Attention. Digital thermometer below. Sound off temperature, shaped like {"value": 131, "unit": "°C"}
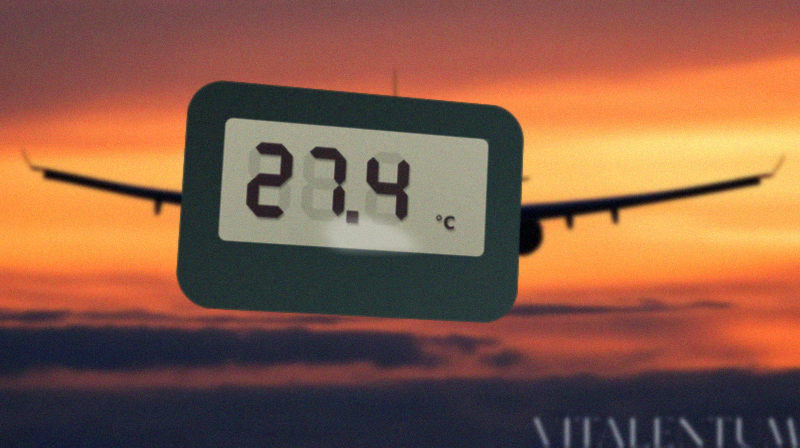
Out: {"value": 27.4, "unit": "°C"}
